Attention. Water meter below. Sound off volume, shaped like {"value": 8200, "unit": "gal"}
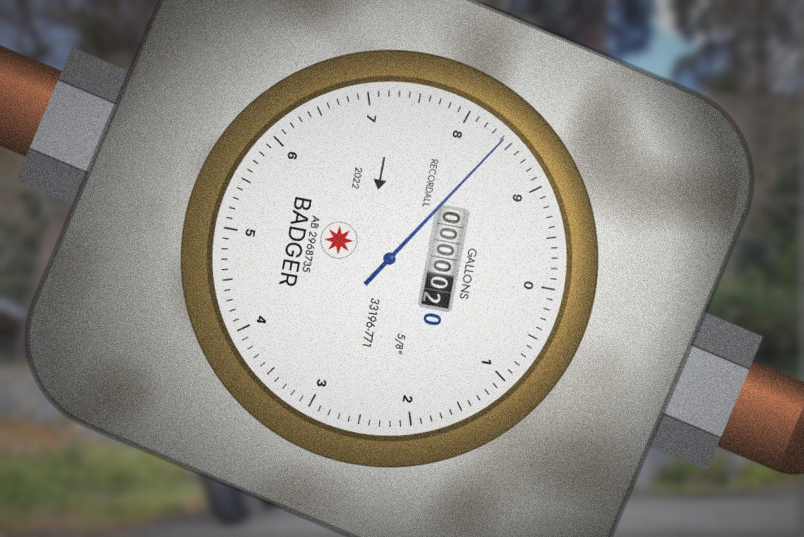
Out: {"value": 18.4, "unit": "gal"}
